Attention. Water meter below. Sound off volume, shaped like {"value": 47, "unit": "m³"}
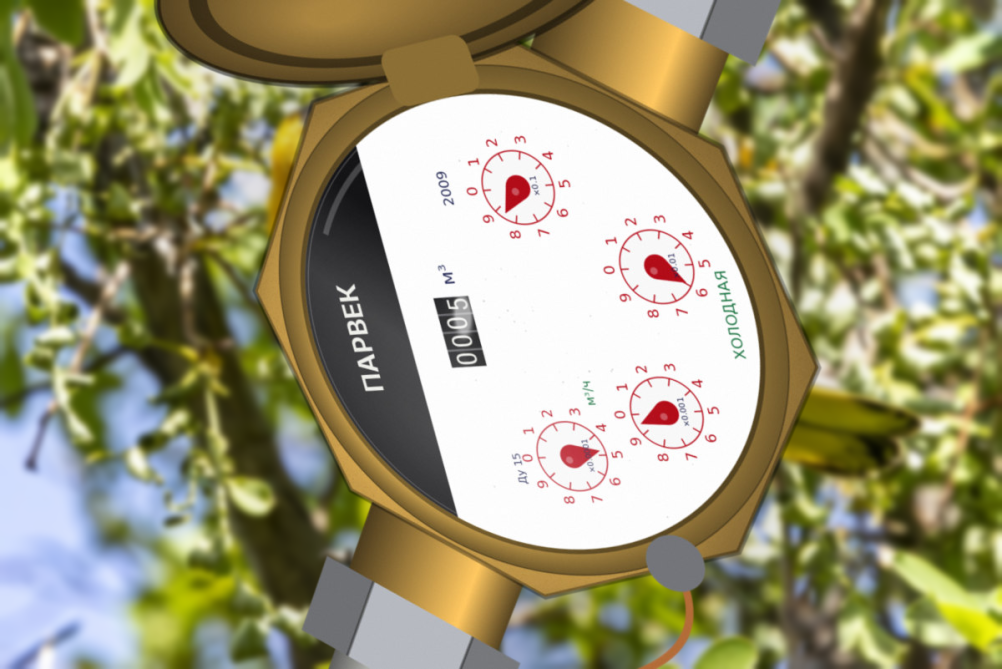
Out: {"value": 4.8594, "unit": "m³"}
